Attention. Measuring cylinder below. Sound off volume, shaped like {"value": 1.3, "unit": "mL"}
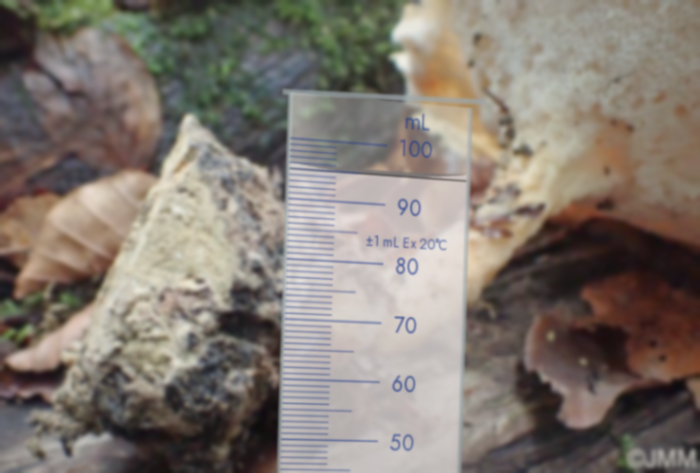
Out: {"value": 95, "unit": "mL"}
